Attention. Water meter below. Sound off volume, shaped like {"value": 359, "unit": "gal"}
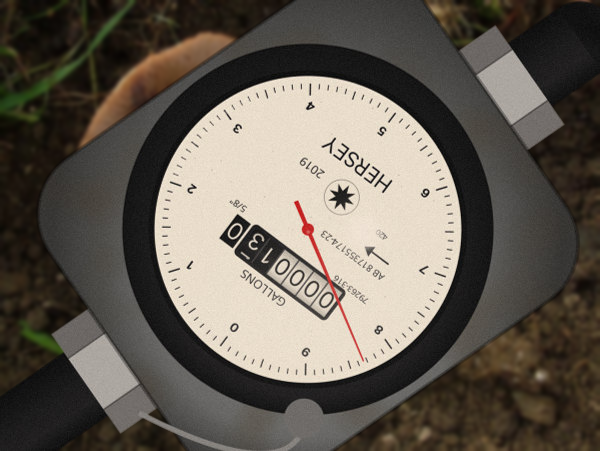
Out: {"value": 128.3, "unit": "gal"}
